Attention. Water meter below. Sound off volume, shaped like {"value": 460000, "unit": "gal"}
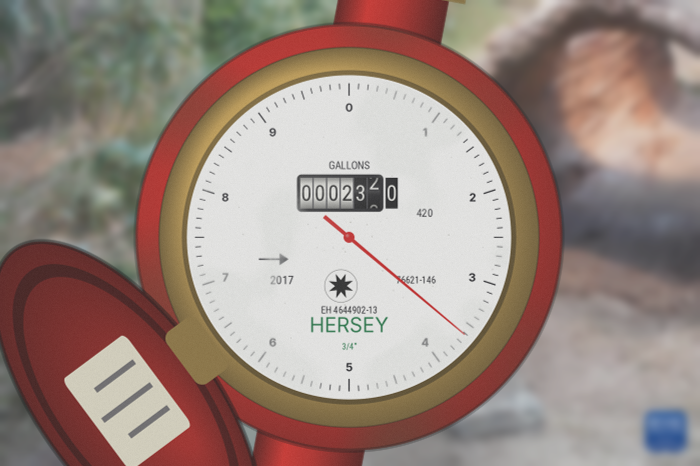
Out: {"value": 2323.6, "unit": "gal"}
